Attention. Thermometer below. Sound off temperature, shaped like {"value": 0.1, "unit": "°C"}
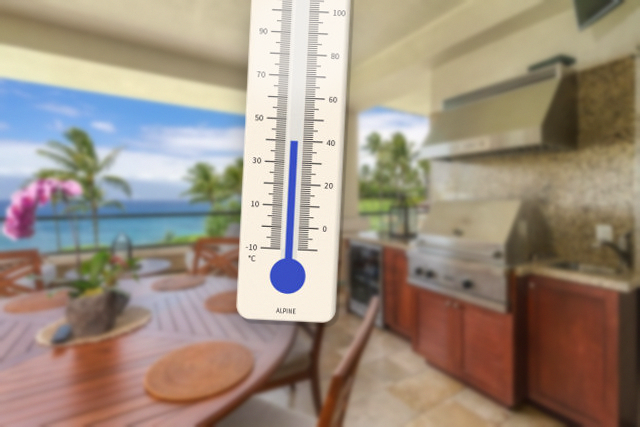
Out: {"value": 40, "unit": "°C"}
